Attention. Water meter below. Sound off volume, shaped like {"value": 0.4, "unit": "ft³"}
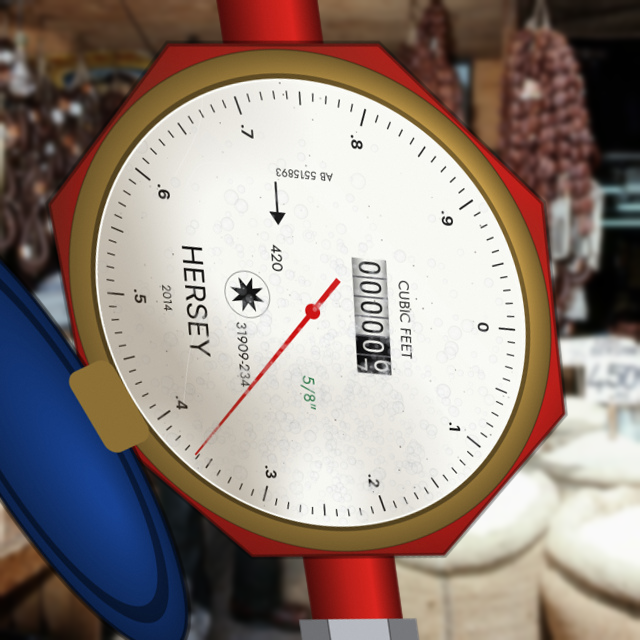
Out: {"value": 6.36, "unit": "ft³"}
